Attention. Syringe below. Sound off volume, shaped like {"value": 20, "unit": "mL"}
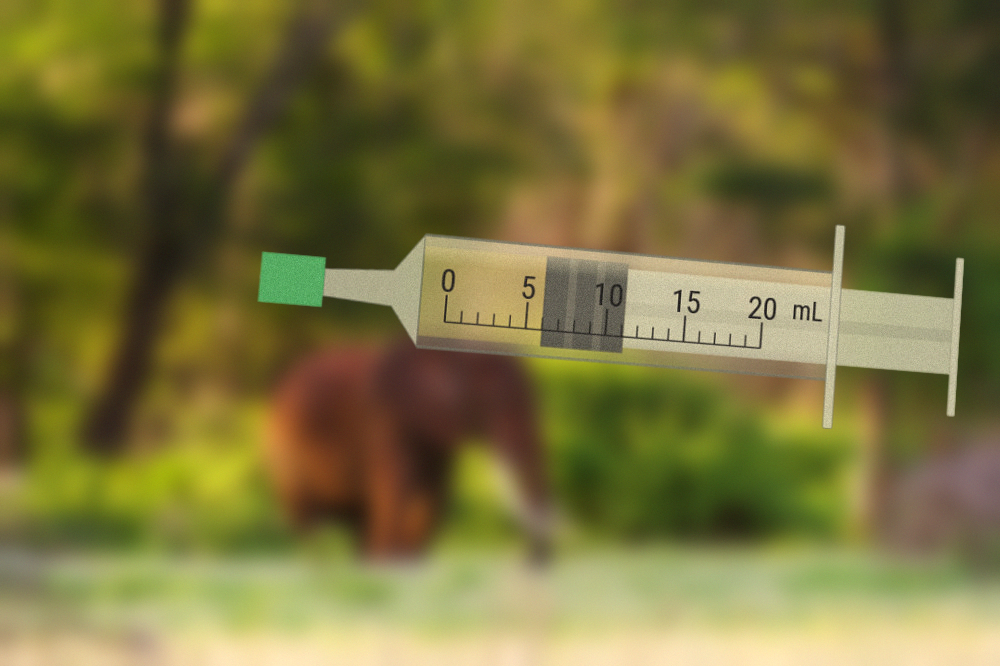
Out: {"value": 6, "unit": "mL"}
